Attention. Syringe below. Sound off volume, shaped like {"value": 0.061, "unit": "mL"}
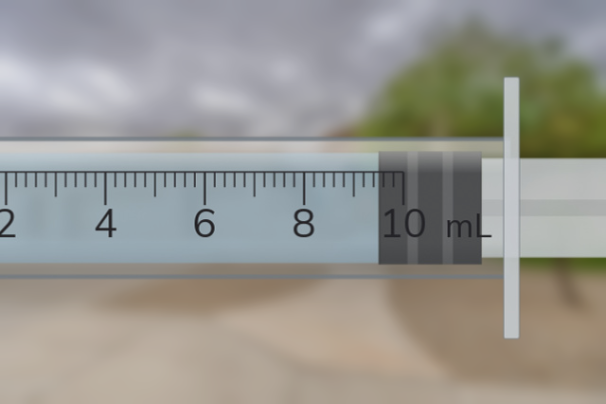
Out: {"value": 9.5, "unit": "mL"}
